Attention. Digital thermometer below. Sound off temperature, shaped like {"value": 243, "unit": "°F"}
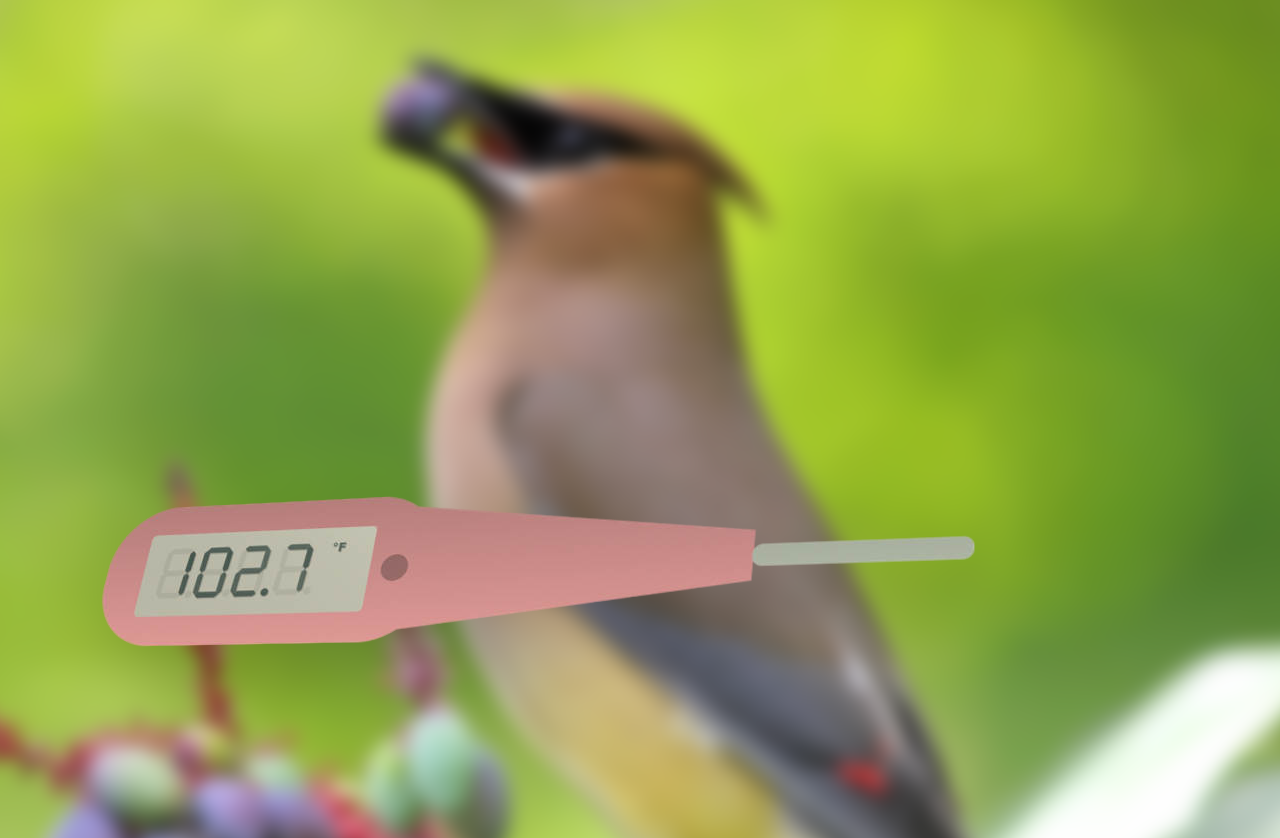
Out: {"value": 102.7, "unit": "°F"}
